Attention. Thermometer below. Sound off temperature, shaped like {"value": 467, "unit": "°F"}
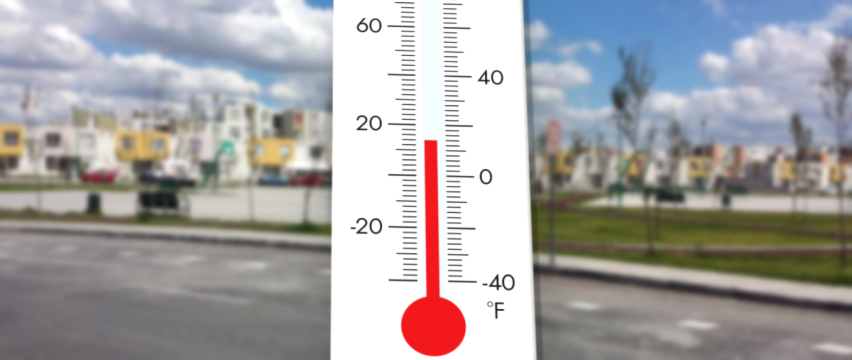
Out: {"value": 14, "unit": "°F"}
